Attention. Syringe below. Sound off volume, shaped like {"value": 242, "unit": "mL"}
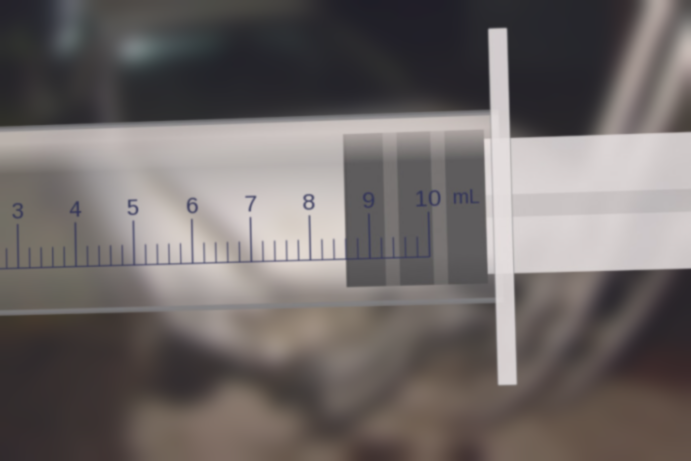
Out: {"value": 8.6, "unit": "mL"}
